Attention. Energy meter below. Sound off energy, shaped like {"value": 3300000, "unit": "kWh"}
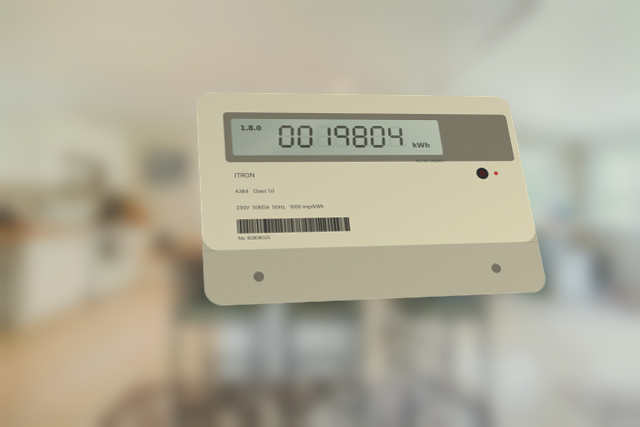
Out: {"value": 19804, "unit": "kWh"}
